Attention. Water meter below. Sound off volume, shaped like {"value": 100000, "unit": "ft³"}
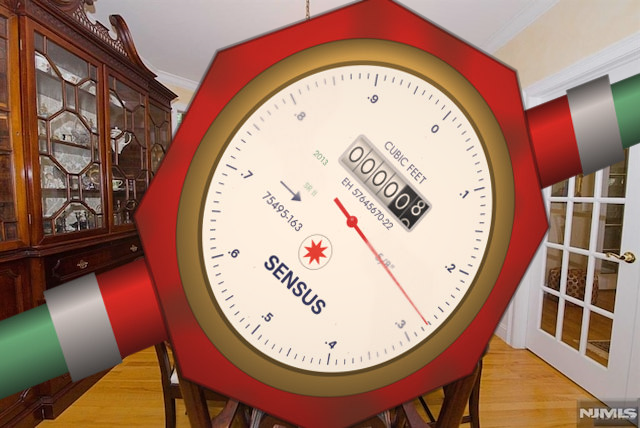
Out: {"value": 8.27, "unit": "ft³"}
